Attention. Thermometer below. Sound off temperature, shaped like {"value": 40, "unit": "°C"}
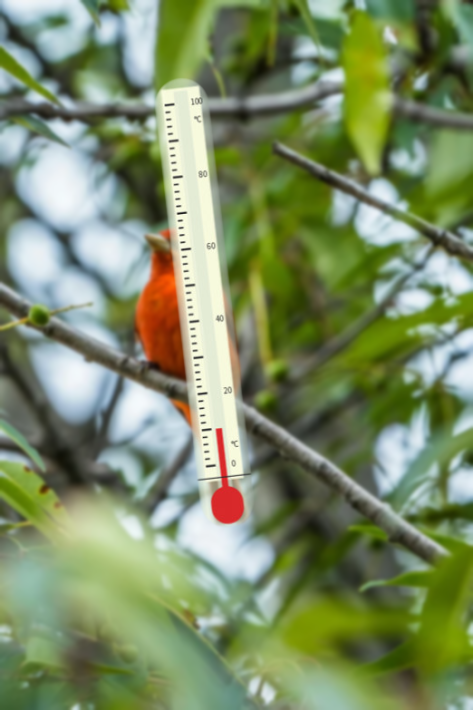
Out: {"value": 10, "unit": "°C"}
